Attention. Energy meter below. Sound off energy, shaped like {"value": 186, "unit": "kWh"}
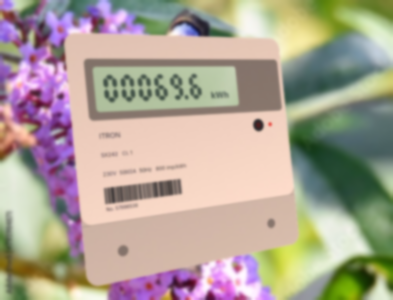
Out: {"value": 69.6, "unit": "kWh"}
